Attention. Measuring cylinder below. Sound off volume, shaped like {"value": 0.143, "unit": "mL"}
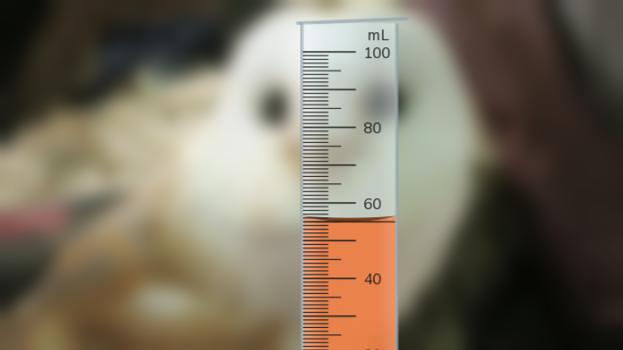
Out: {"value": 55, "unit": "mL"}
